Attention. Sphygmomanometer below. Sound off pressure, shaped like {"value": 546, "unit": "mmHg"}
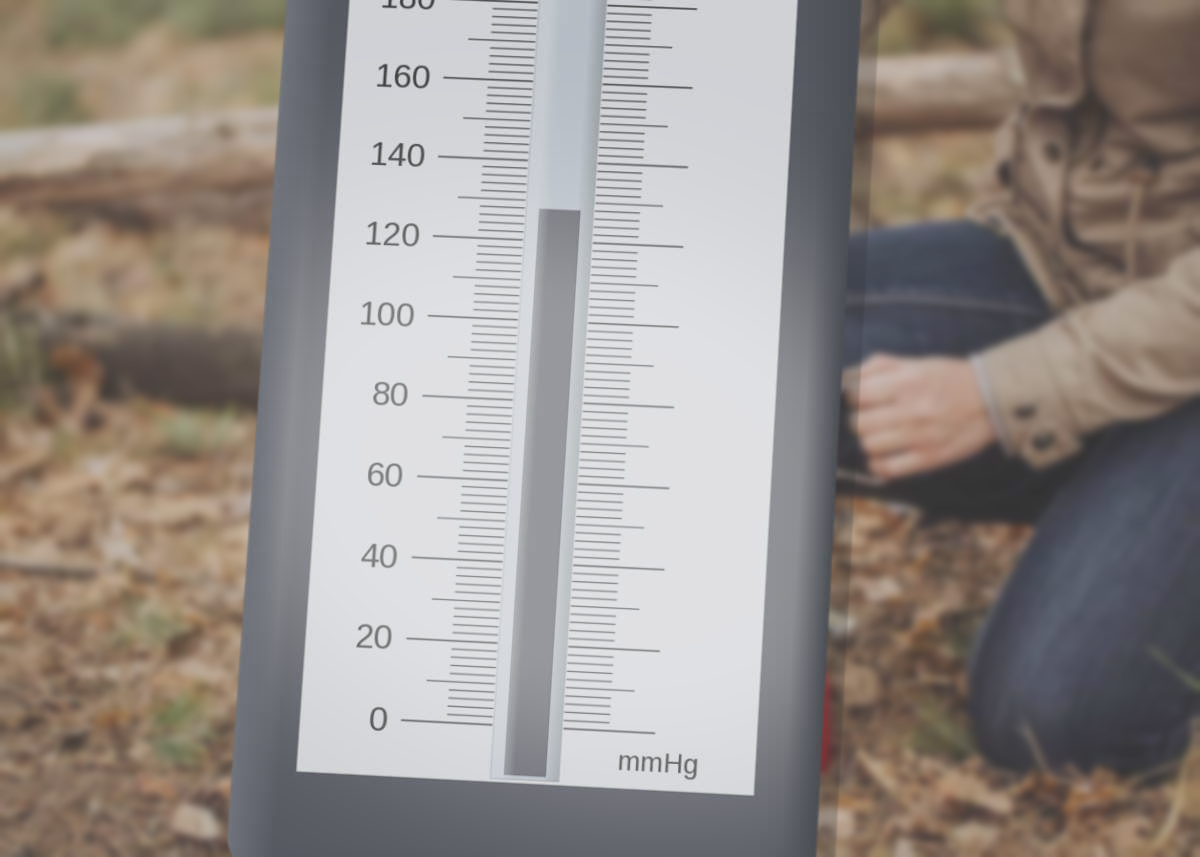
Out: {"value": 128, "unit": "mmHg"}
